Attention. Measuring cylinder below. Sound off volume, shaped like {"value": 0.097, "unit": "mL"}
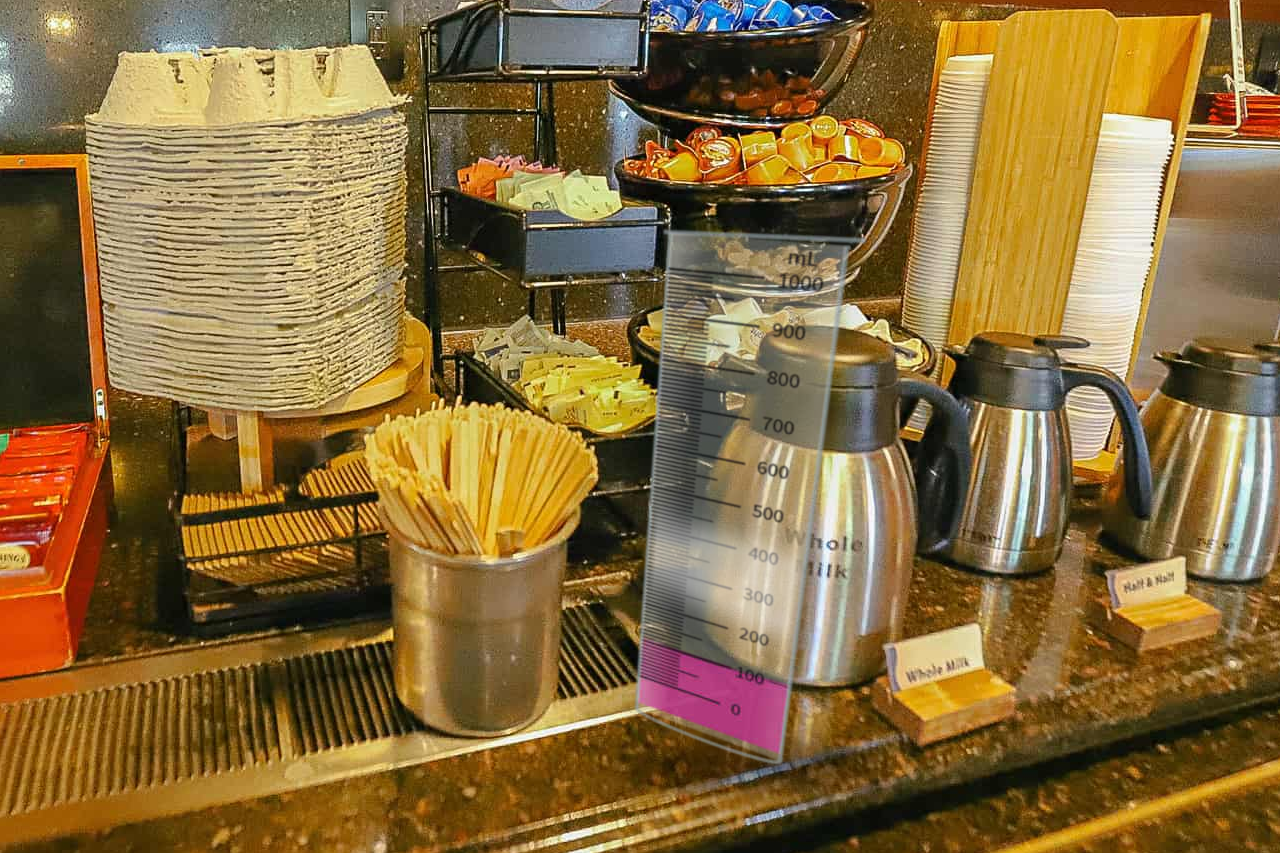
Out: {"value": 100, "unit": "mL"}
